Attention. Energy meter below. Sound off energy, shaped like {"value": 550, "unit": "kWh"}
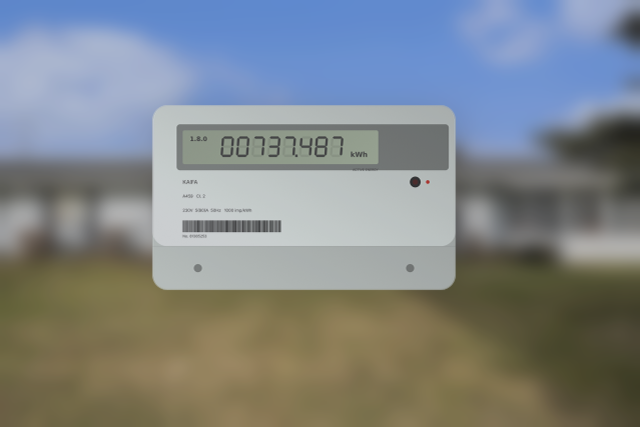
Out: {"value": 737.487, "unit": "kWh"}
